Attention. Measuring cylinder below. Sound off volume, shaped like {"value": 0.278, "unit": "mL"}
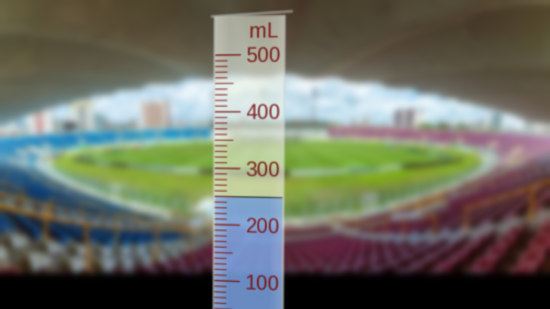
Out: {"value": 250, "unit": "mL"}
